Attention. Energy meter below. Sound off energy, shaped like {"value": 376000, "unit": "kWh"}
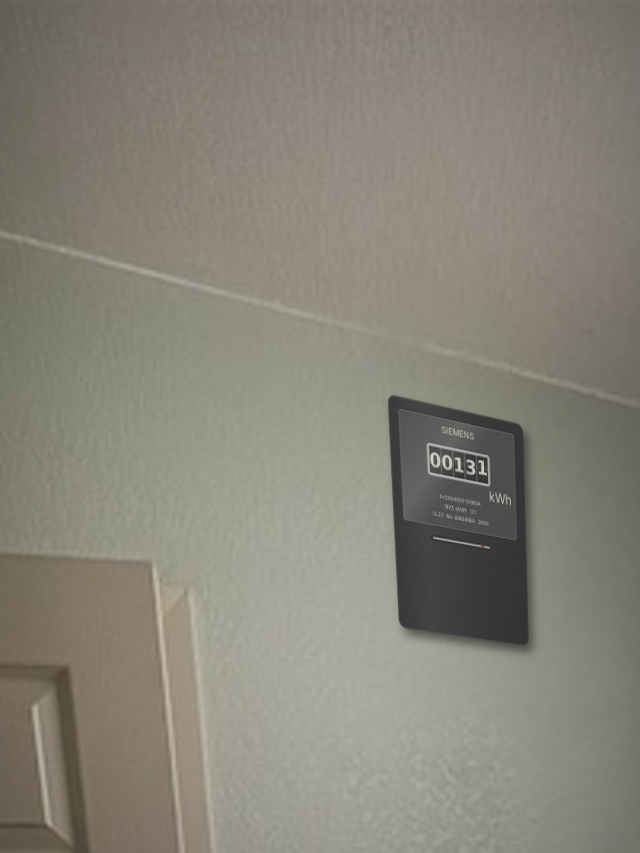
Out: {"value": 131, "unit": "kWh"}
